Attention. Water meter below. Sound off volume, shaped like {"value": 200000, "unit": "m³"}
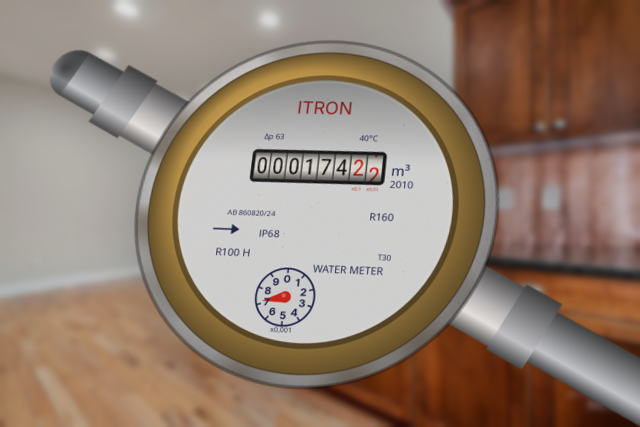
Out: {"value": 174.217, "unit": "m³"}
